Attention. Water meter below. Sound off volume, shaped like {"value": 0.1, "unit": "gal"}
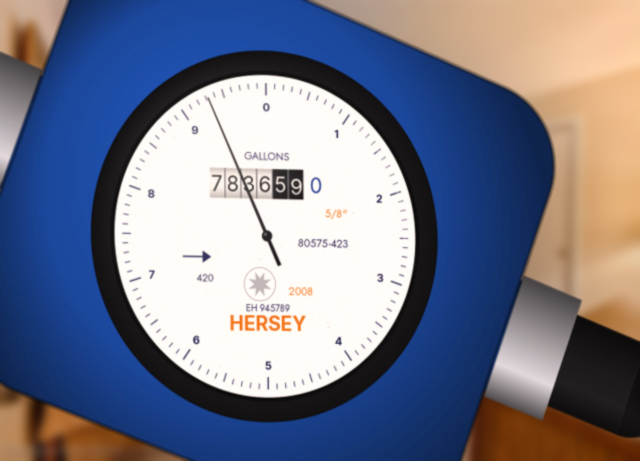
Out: {"value": 7836589.3, "unit": "gal"}
